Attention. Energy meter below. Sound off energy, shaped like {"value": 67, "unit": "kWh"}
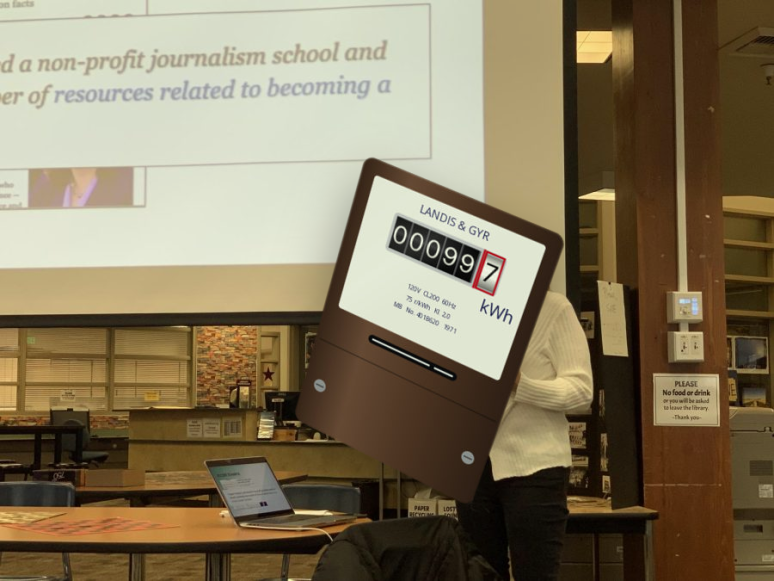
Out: {"value": 99.7, "unit": "kWh"}
